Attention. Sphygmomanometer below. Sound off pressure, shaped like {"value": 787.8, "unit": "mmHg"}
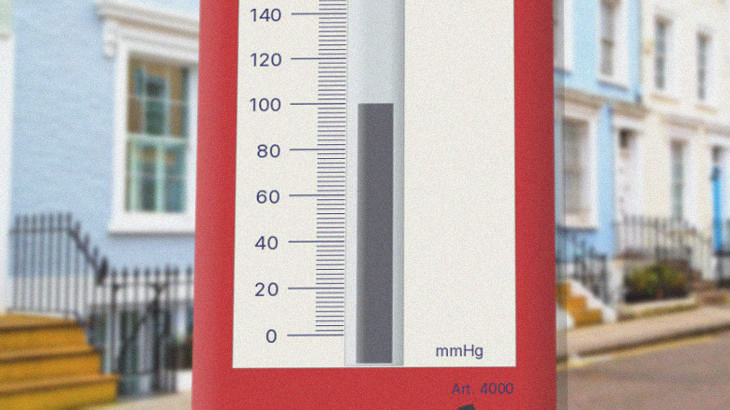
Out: {"value": 100, "unit": "mmHg"}
